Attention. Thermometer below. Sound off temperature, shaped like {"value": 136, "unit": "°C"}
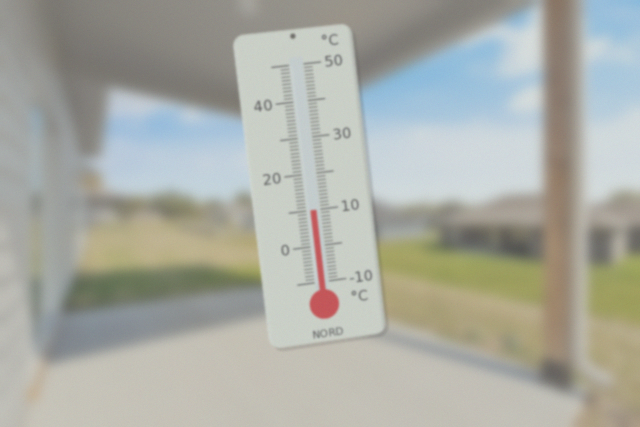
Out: {"value": 10, "unit": "°C"}
